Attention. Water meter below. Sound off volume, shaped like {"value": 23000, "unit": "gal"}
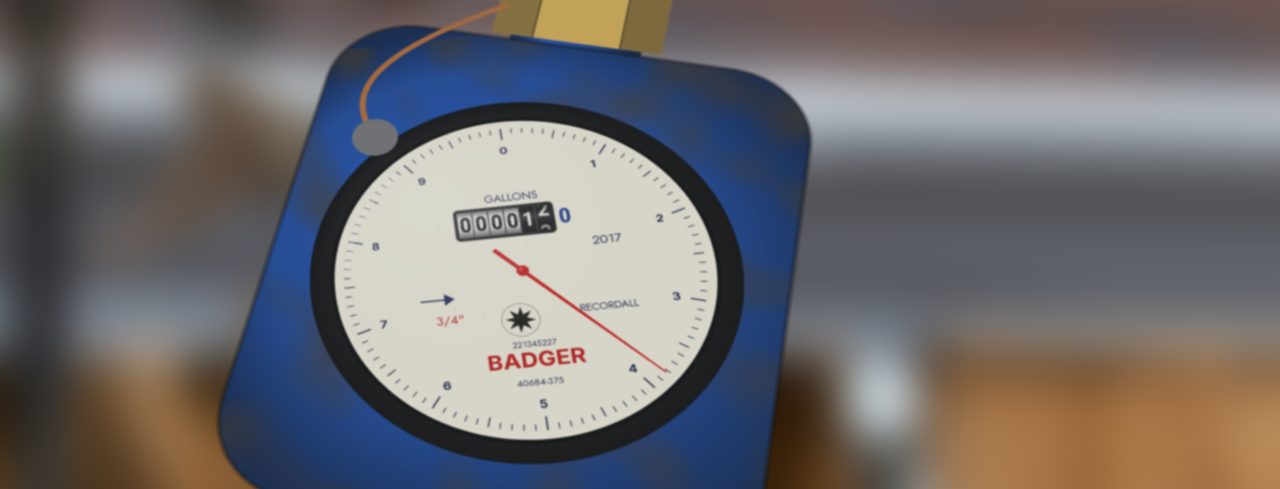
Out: {"value": 123.8, "unit": "gal"}
